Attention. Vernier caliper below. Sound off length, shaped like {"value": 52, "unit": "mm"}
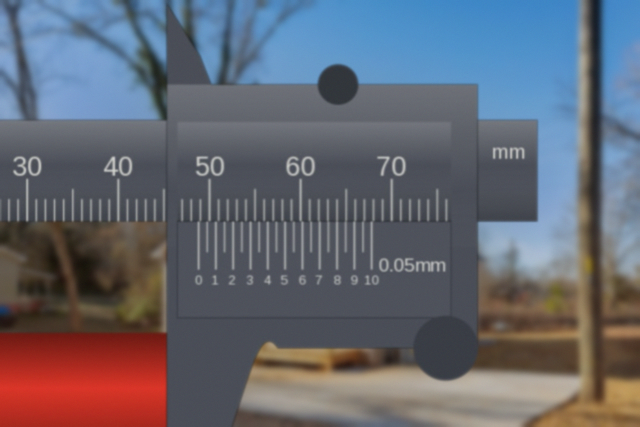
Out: {"value": 48.8, "unit": "mm"}
